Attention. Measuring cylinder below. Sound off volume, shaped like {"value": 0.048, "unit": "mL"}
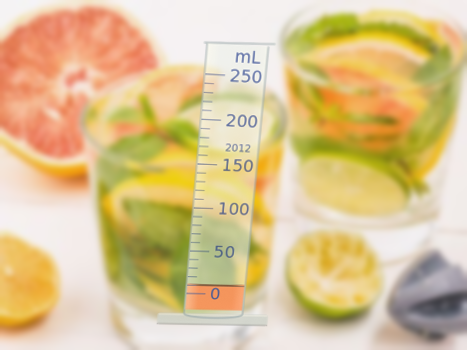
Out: {"value": 10, "unit": "mL"}
